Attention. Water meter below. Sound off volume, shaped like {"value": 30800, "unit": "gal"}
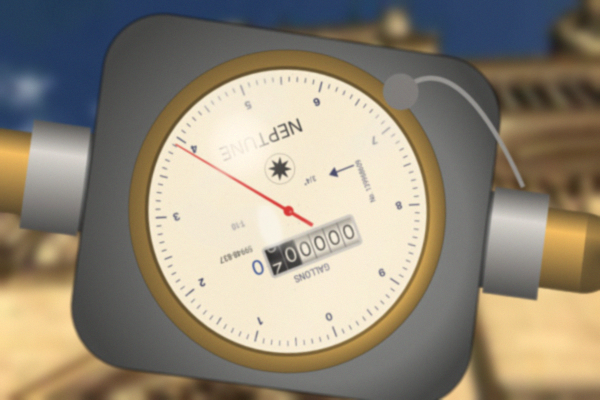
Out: {"value": 23.9, "unit": "gal"}
